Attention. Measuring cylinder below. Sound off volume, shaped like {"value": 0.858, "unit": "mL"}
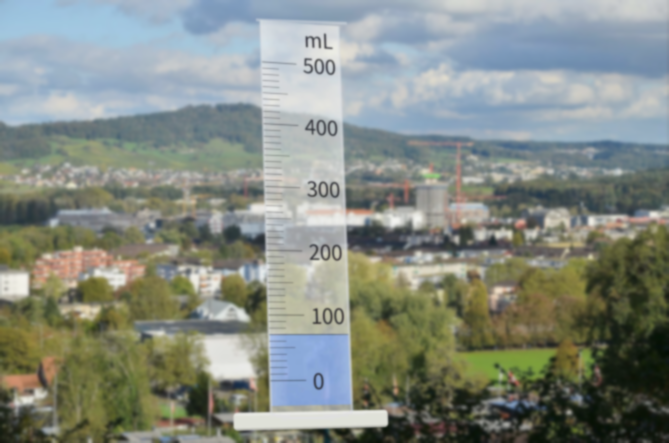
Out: {"value": 70, "unit": "mL"}
